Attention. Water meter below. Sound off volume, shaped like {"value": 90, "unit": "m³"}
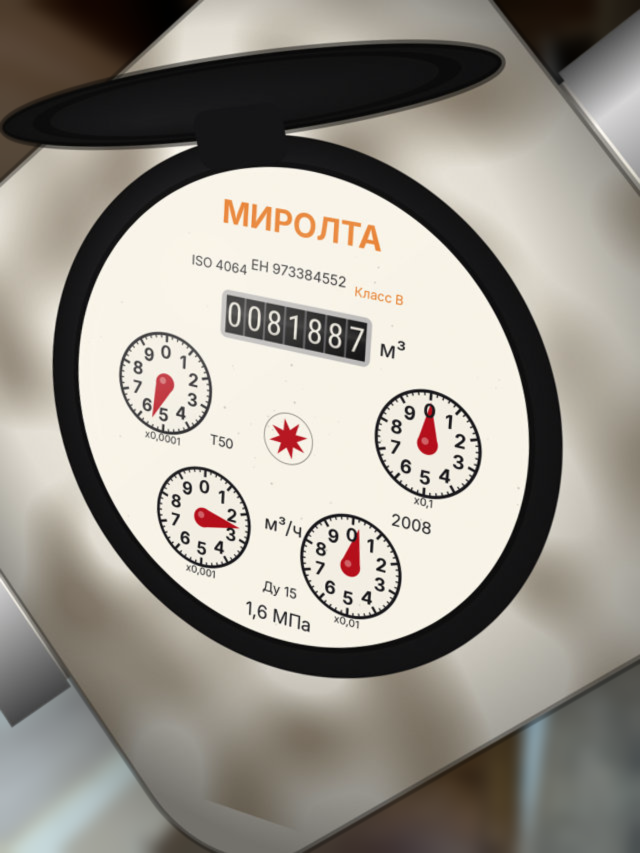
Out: {"value": 81887.0025, "unit": "m³"}
